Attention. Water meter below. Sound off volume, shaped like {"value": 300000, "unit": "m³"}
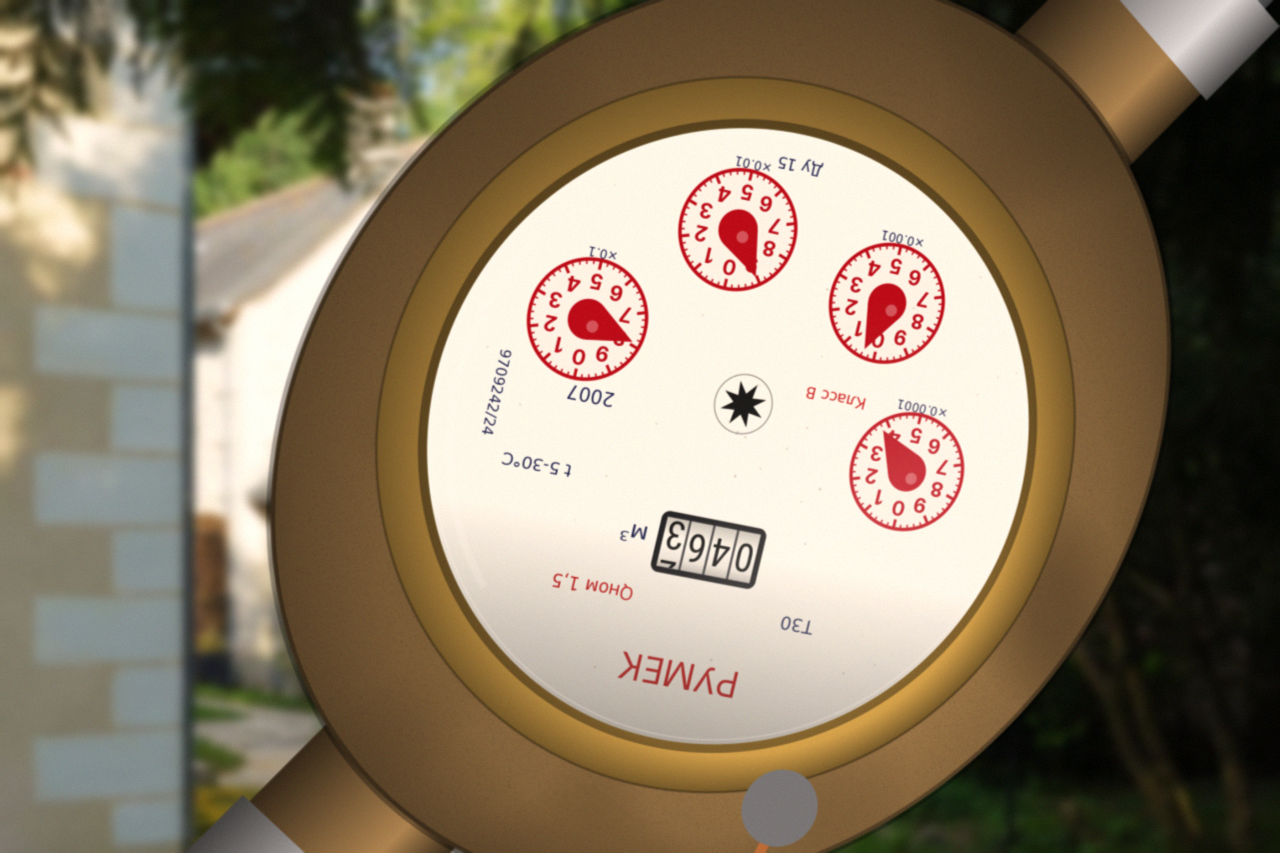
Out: {"value": 462.7903, "unit": "m³"}
